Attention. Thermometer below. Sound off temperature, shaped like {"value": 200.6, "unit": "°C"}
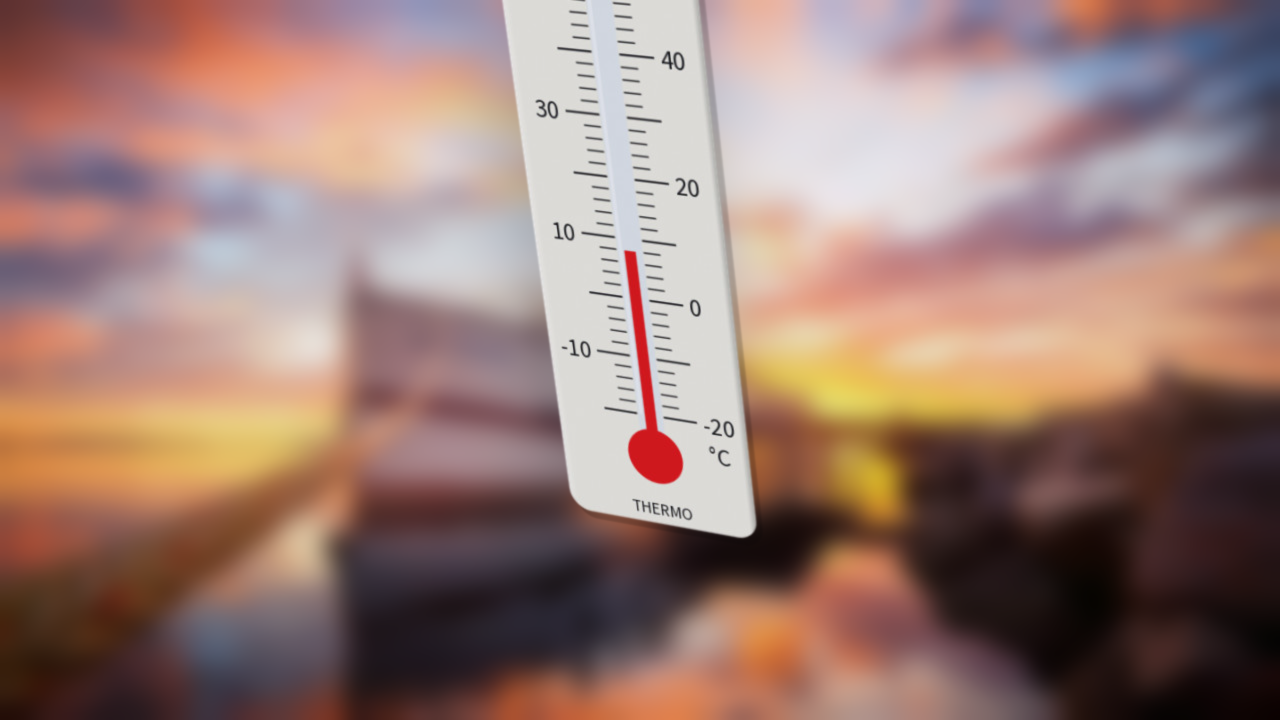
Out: {"value": 8, "unit": "°C"}
